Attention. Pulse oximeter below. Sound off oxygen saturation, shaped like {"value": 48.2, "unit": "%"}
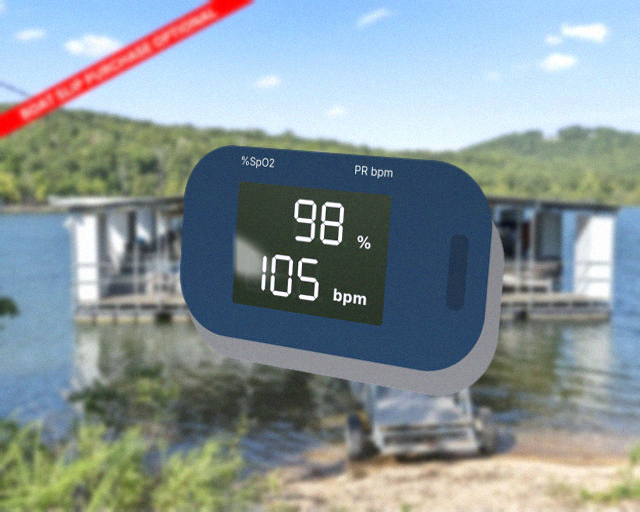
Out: {"value": 98, "unit": "%"}
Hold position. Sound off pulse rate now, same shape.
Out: {"value": 105, "unit": "bpm"}
